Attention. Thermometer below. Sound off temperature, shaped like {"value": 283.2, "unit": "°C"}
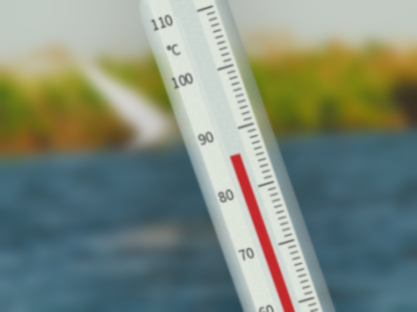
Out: {"value": 86, "unit": "°C"}
